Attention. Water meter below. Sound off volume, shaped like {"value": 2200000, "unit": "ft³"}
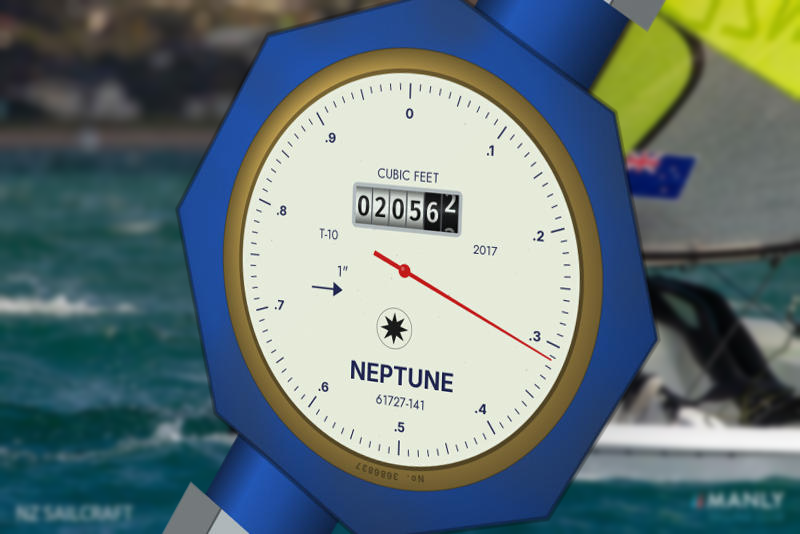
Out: {"value": 20562.31, "unit": "ft³"}
